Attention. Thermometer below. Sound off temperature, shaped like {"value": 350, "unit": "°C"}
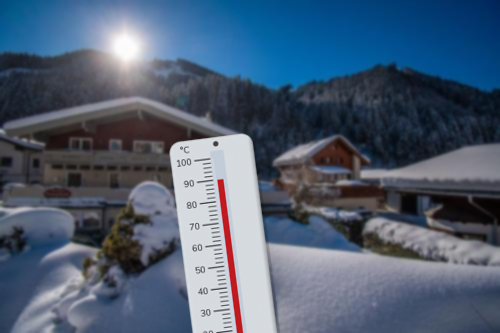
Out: {"value": 90, "unit": "°C"}
